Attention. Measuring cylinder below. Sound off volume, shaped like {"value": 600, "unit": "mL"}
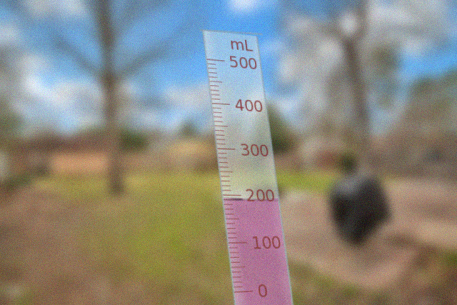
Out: {"value": 190, "unit": "mL"}
